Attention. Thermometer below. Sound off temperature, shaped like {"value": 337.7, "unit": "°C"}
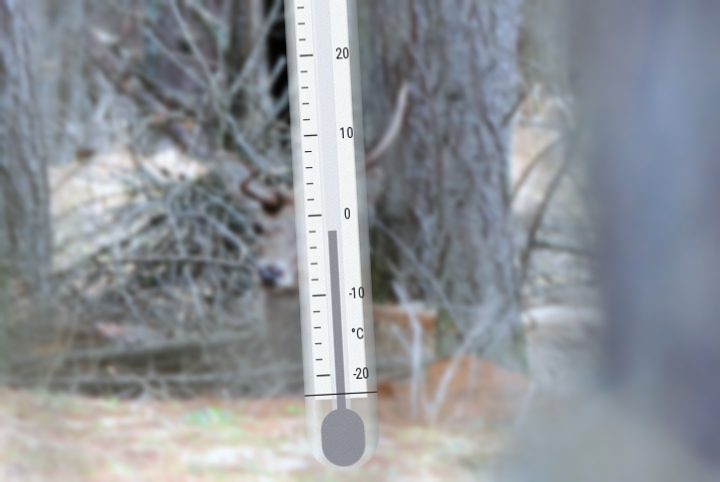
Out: {"value": -2, "unit": "°C"}
